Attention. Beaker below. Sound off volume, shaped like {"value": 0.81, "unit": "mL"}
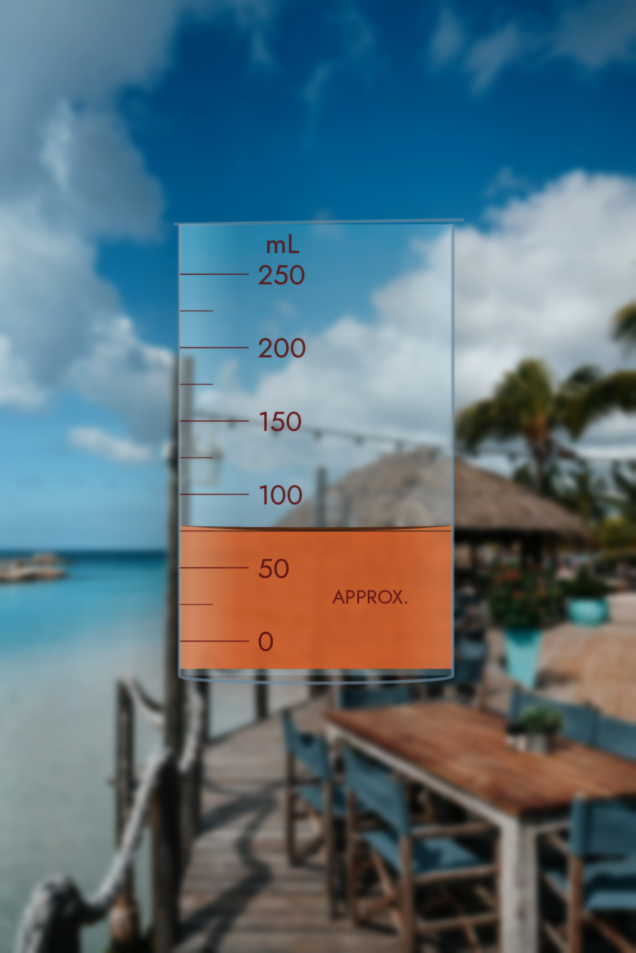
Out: {"value": 75, "unit": "mL"}
